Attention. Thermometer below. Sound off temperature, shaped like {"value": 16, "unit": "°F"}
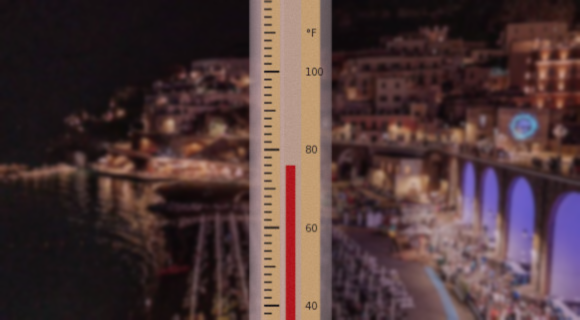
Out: {"value": 76, "unit": "°F"}
